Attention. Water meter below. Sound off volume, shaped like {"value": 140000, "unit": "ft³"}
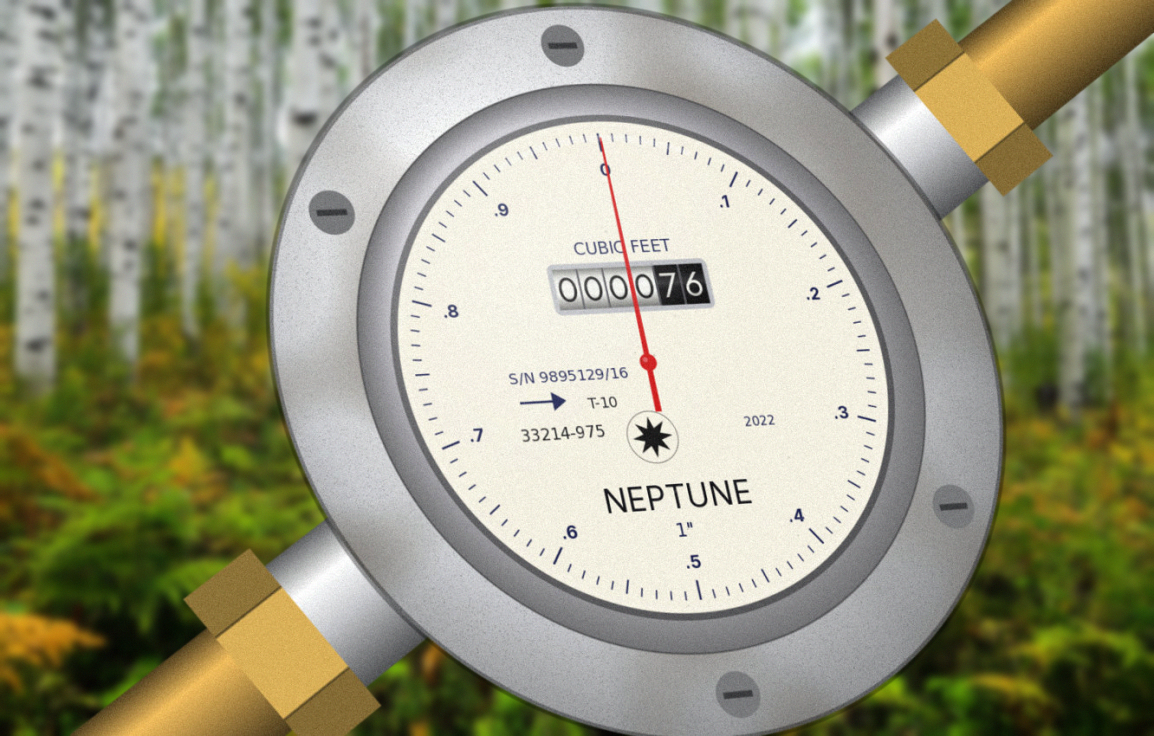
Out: {"value": 76.00, "unit": "ft³"}
